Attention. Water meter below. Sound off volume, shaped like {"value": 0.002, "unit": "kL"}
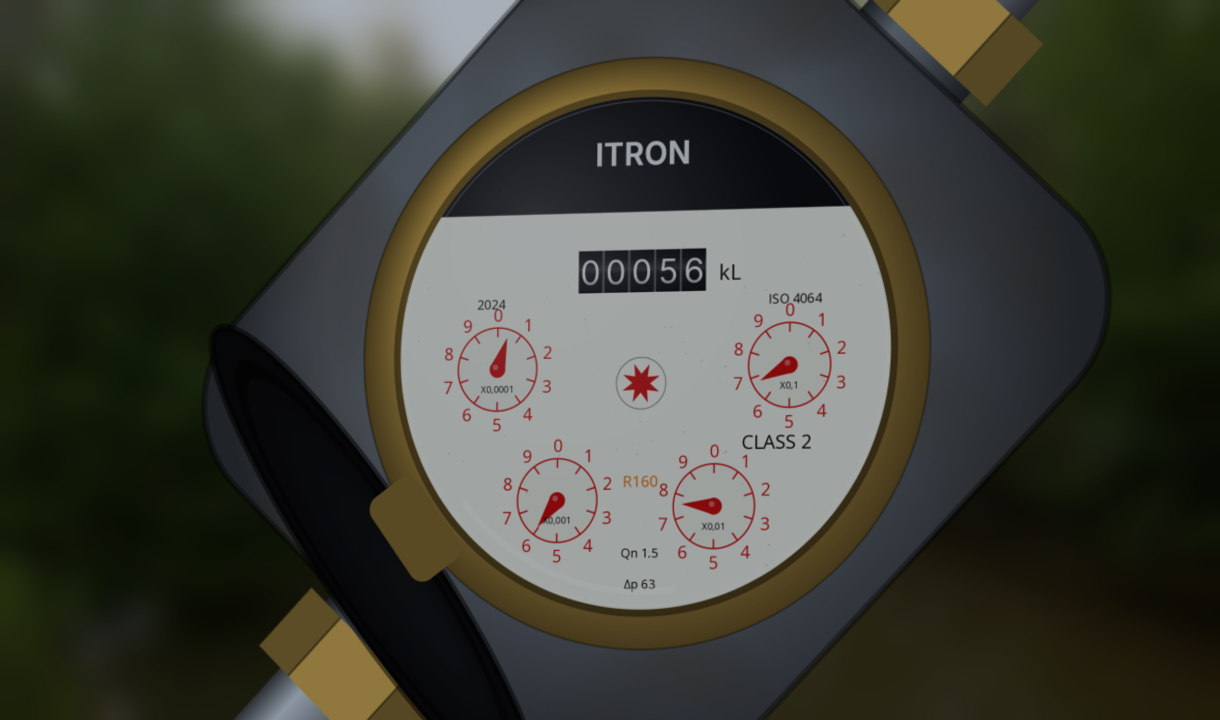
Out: {"value": 56.6760, "unit": "kL"}
